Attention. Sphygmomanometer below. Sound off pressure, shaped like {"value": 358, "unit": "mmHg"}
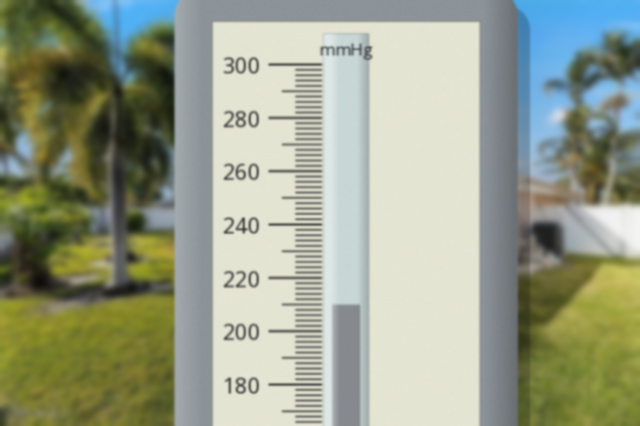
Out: {"value": 210, "unit": "mmHg"}
